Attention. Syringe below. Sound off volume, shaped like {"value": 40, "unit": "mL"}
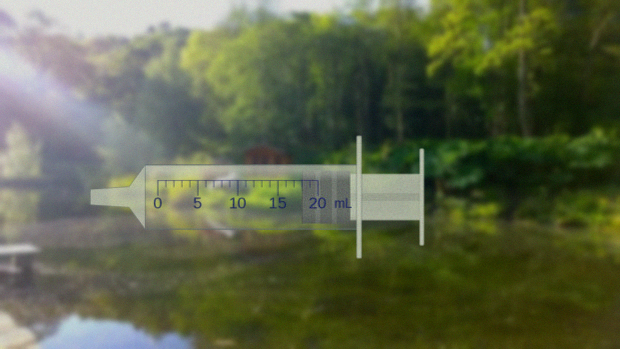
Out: {"value": 18, "unit": "mL"}
